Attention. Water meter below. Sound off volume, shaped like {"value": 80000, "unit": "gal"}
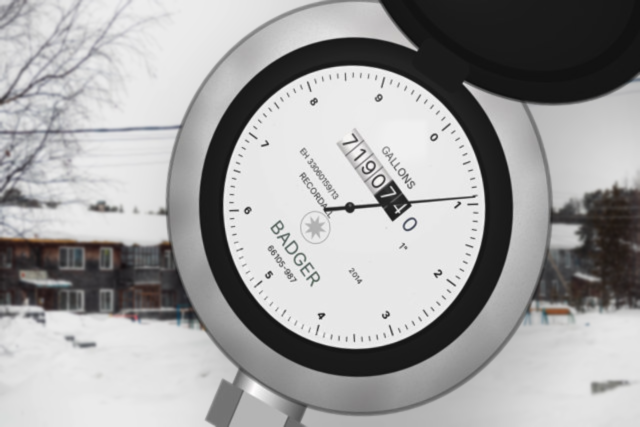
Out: {"value": 7190740.9, "unit": "gal"}
